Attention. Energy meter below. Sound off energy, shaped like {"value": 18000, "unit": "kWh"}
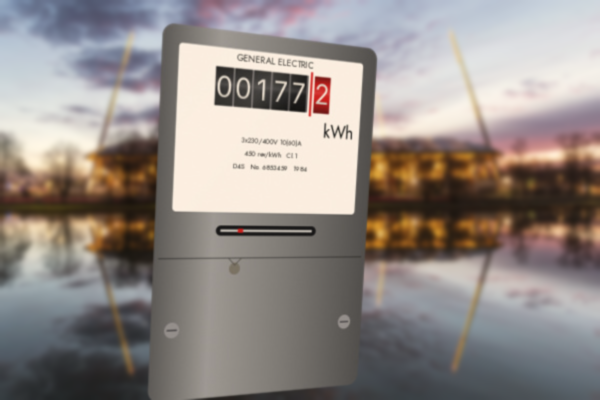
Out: {"value": 177.2, "unit": "kWh"}
